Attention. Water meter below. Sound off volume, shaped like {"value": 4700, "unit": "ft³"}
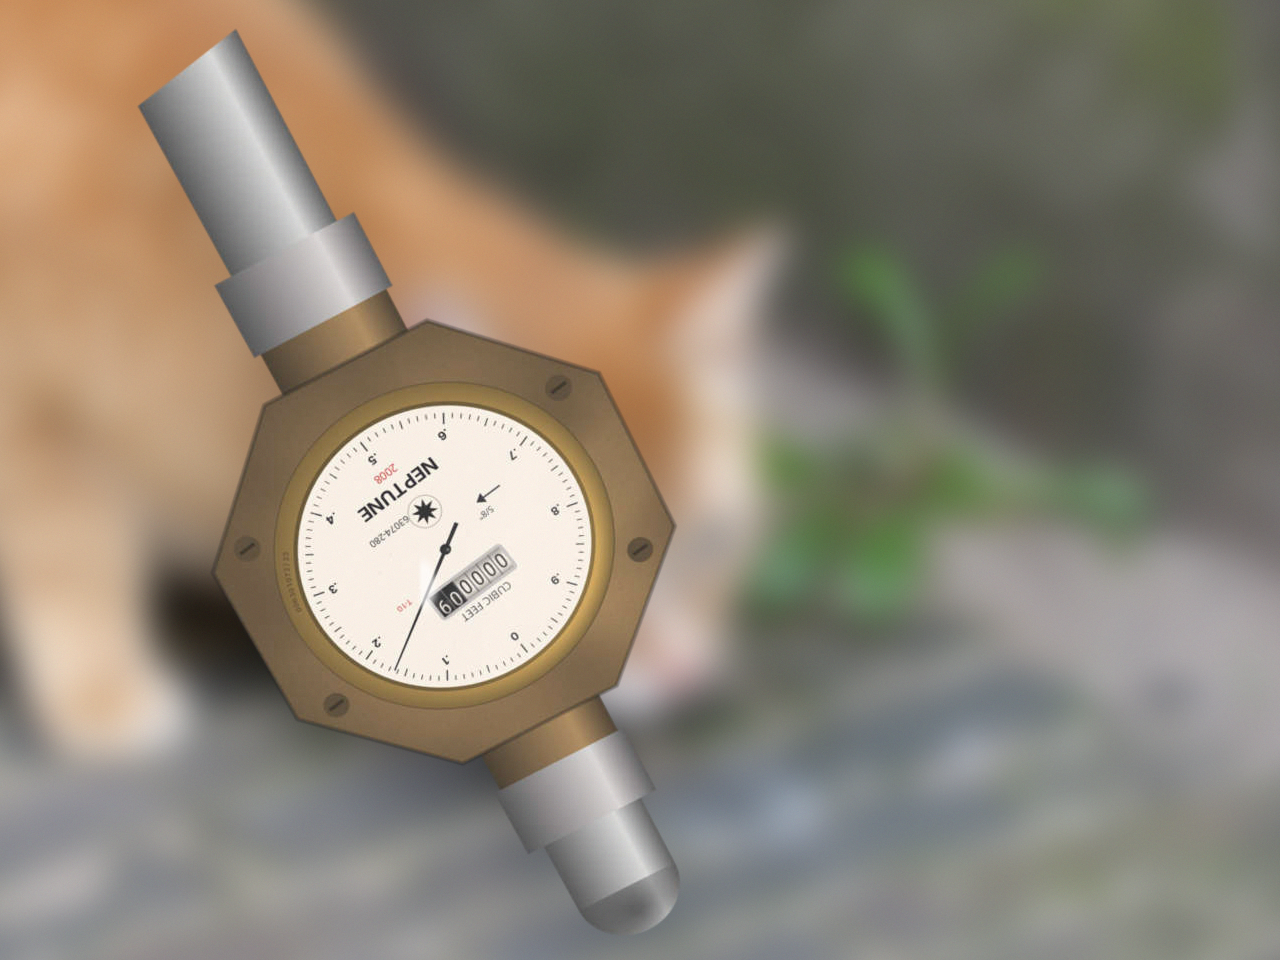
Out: {"value": 9.16, "unit": "ft³"}
